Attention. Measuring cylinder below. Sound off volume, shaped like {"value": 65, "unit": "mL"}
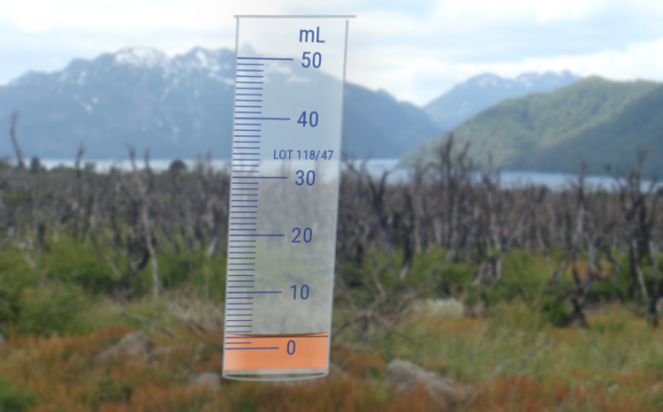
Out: {"value": 2, "unit": "mL"}
